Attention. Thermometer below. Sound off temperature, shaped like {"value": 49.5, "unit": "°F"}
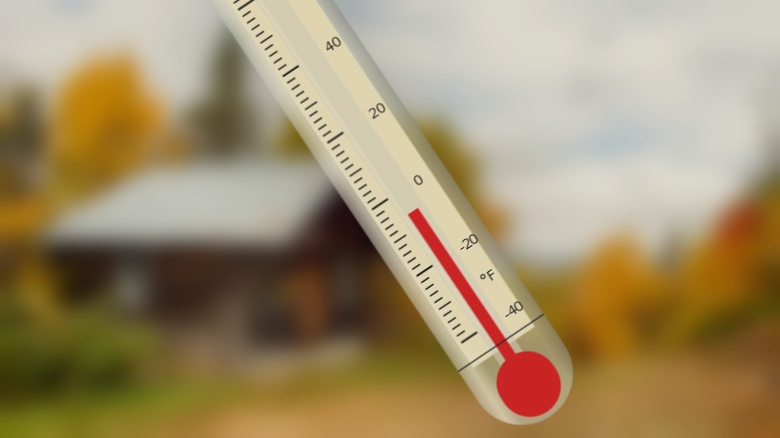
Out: {"value": -6, "unit": "°F"}
